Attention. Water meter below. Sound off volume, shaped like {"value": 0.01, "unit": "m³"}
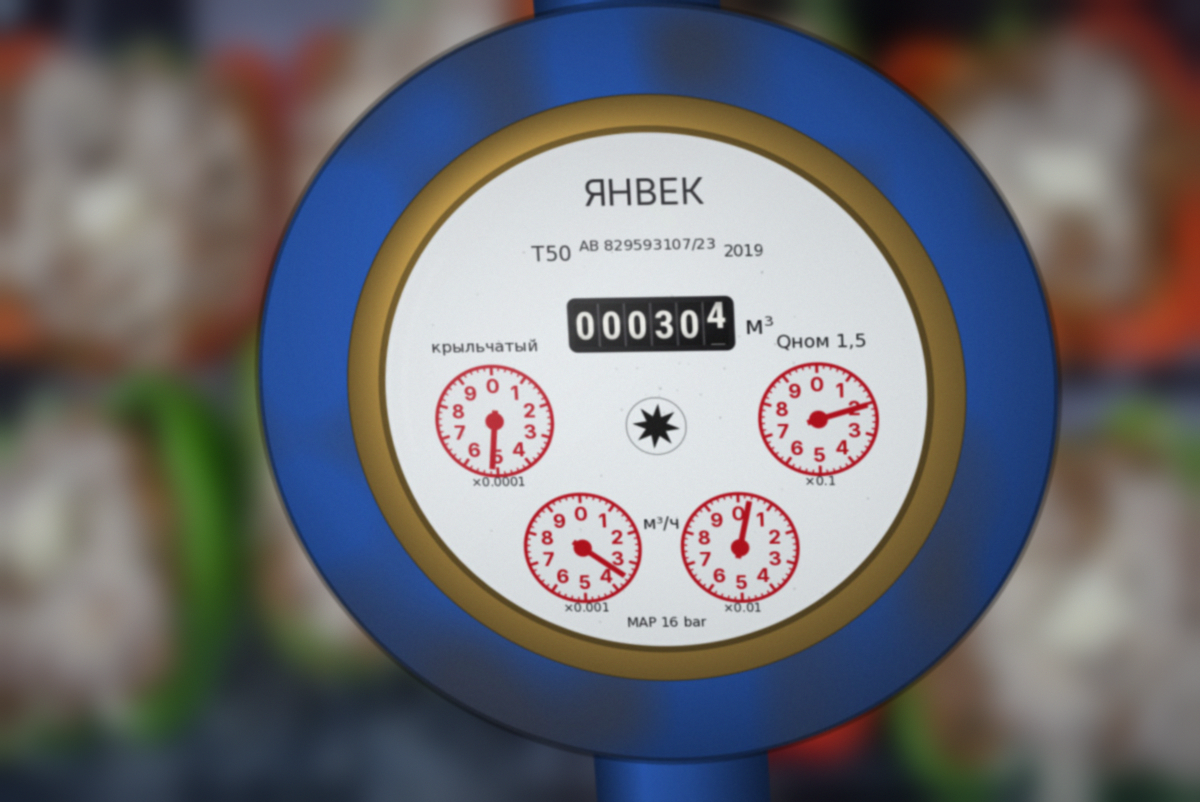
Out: {"value": 304.2035, "unit": "m³"}
